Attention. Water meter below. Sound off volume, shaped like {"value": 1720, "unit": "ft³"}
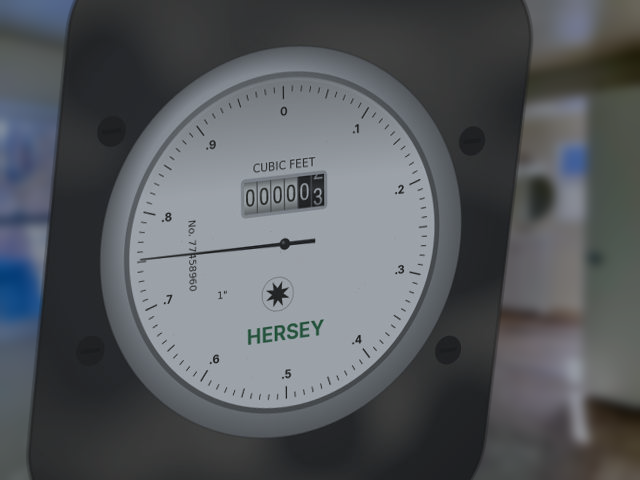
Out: {"value": 2.75, "unit": "ft³"}
